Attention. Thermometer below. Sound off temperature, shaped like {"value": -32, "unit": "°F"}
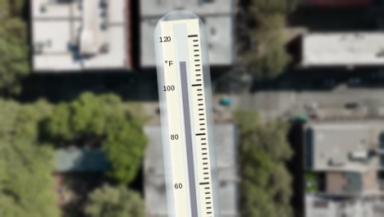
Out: {"value": 110, "unit": "°F"}
